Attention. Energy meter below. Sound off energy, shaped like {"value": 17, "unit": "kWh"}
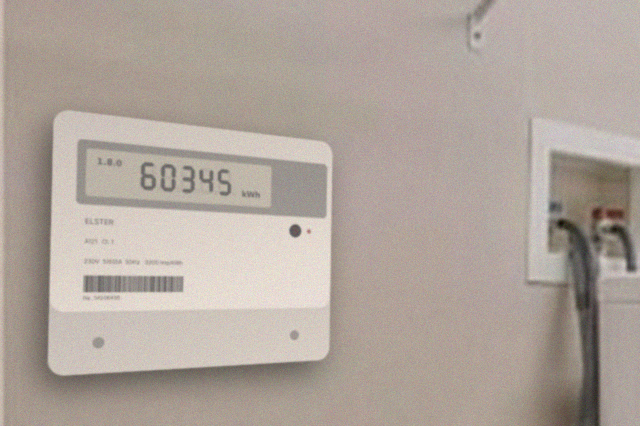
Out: {"value": 60345, "unit": "kWh"}
